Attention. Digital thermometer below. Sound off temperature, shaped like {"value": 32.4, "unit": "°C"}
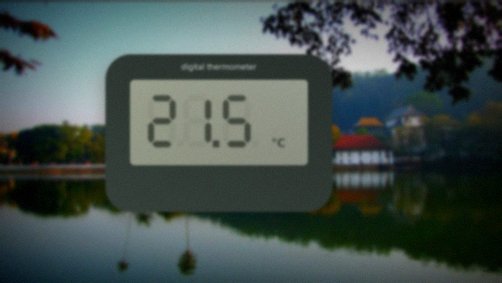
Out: {"value": 21.5, "unit": "°C"}
